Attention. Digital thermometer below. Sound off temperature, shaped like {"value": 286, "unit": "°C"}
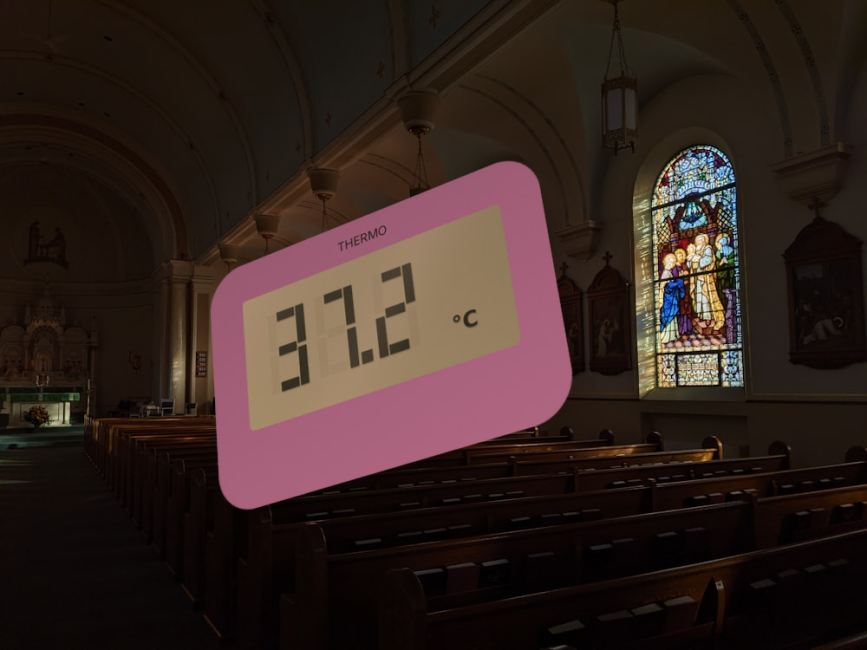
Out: {"value": 37.2, "unit": "°C"}
